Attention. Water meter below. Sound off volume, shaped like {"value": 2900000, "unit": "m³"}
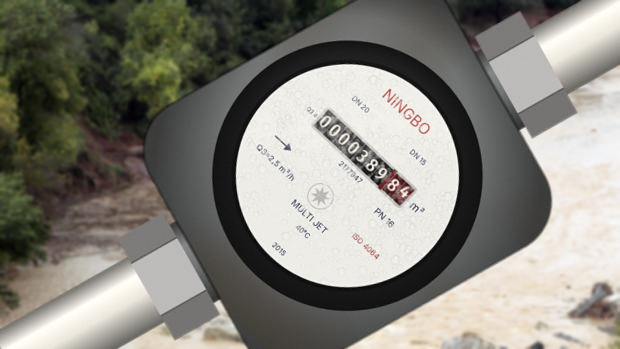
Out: {"value": 389.84, "unit": "m³"}
